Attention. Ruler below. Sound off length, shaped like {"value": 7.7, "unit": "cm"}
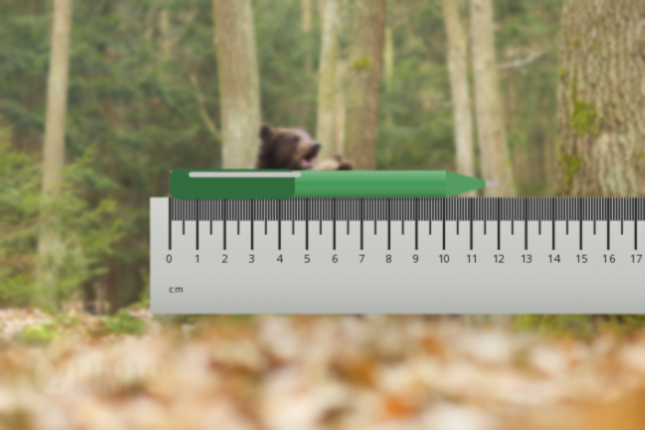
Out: {"value": 12, "unit": "cm"}
